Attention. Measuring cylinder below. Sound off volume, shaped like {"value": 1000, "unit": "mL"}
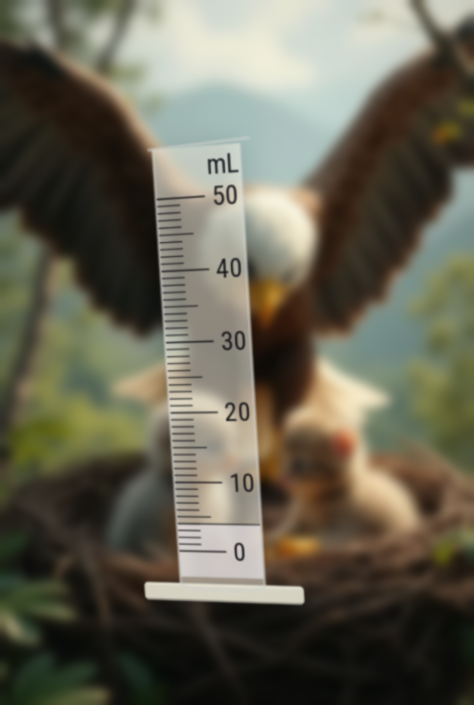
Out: {"value": 4, "unit": "mL"}
